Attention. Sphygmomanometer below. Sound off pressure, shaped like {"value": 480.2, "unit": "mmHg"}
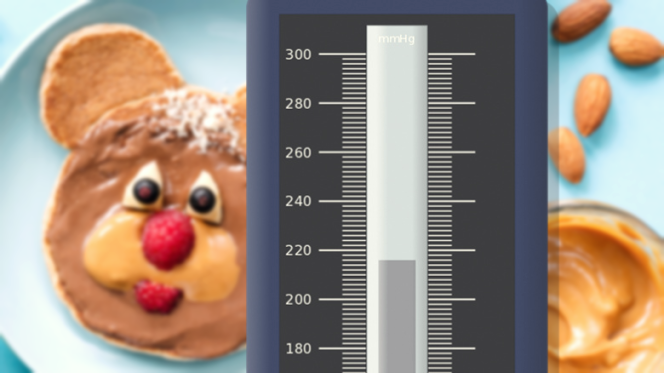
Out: {"value": 216, "unit": "mmHg"}
